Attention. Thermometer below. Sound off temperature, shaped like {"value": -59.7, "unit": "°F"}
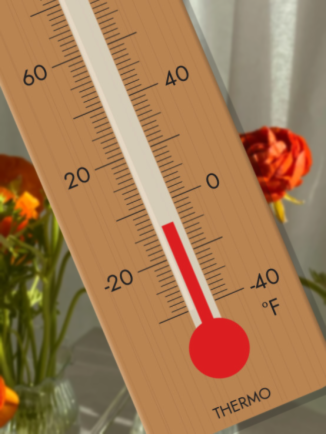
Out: {"value": -8, "unit": "°F"}
